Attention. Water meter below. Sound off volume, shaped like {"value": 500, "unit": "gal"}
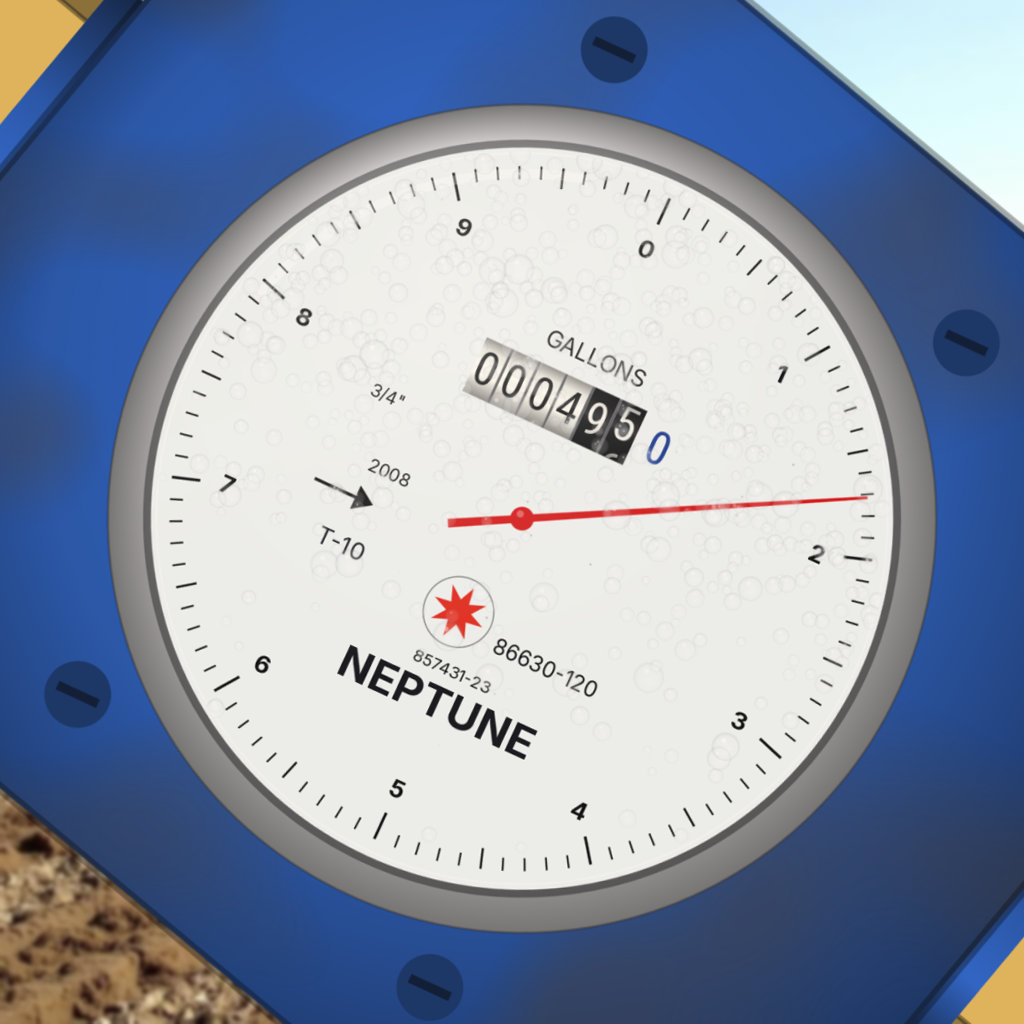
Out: {"value": 4951.7, "unit": "gal"}
